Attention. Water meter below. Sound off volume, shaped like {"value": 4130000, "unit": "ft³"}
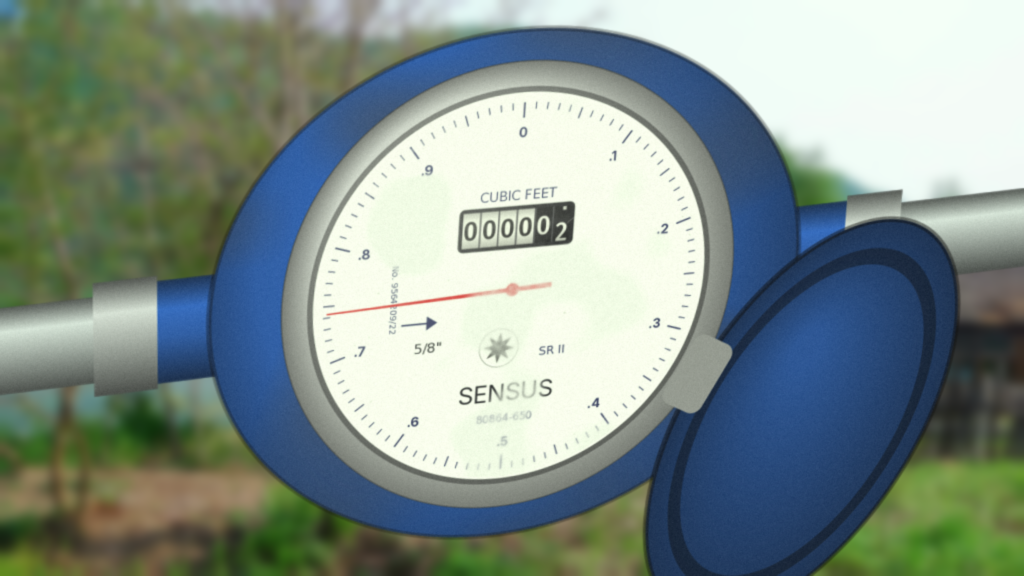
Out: {"value": 1.74, "unit": "ft³"}
